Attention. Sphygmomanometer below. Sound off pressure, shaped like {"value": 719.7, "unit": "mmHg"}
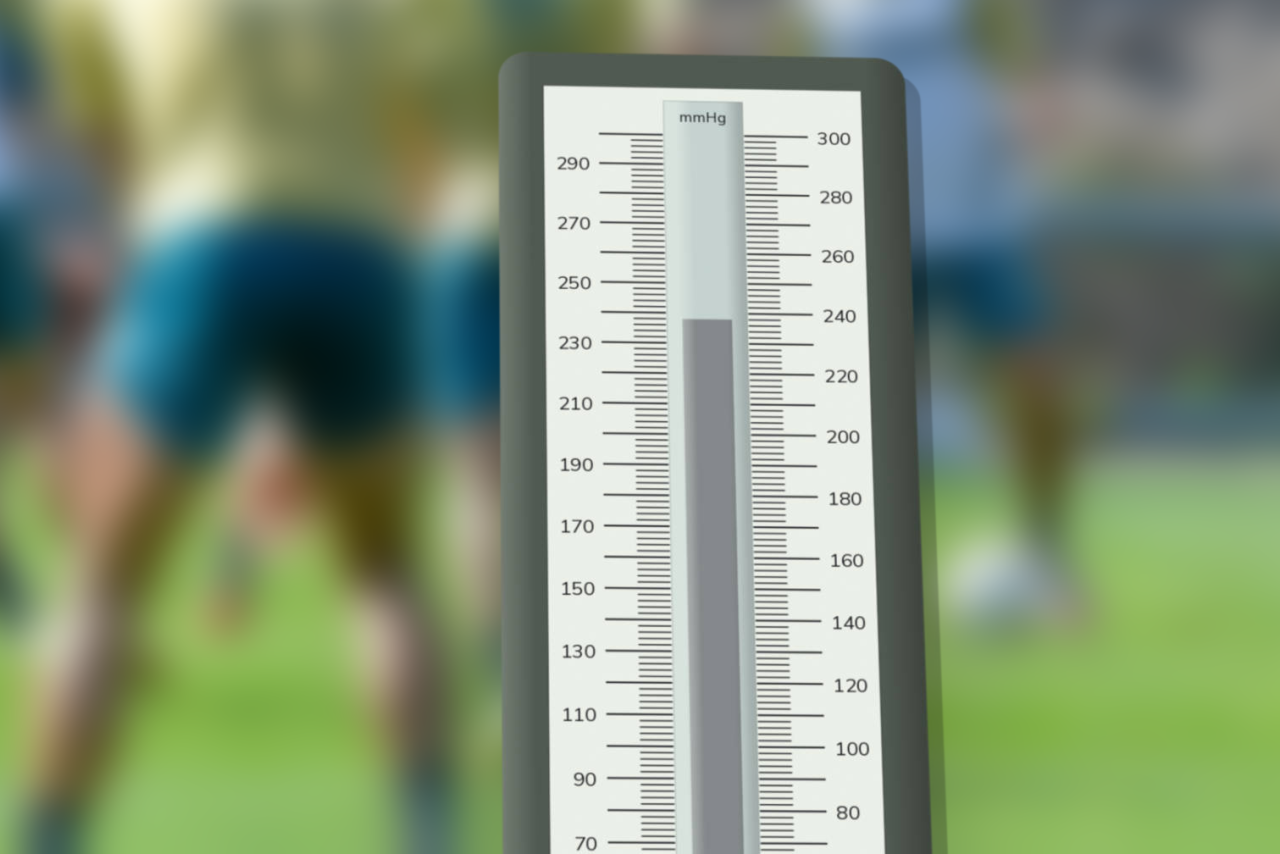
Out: {"value": 238, "unit": "mmHg"}
